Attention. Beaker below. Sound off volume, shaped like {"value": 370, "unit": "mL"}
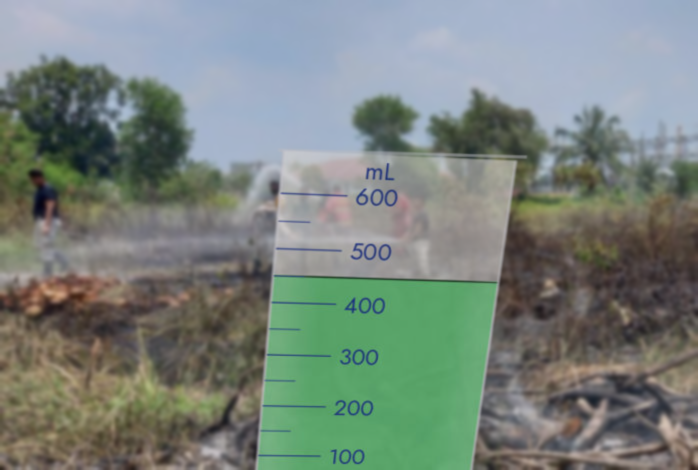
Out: {"value": 450, "unit": "mL"}
